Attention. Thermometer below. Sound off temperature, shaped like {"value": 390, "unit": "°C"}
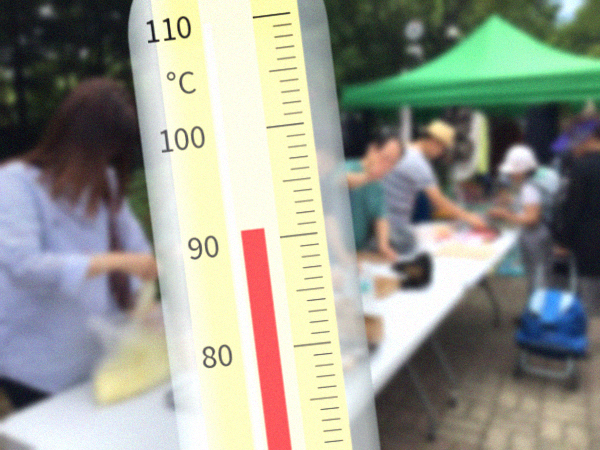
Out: {"value": 91, "unit": "°C"}
